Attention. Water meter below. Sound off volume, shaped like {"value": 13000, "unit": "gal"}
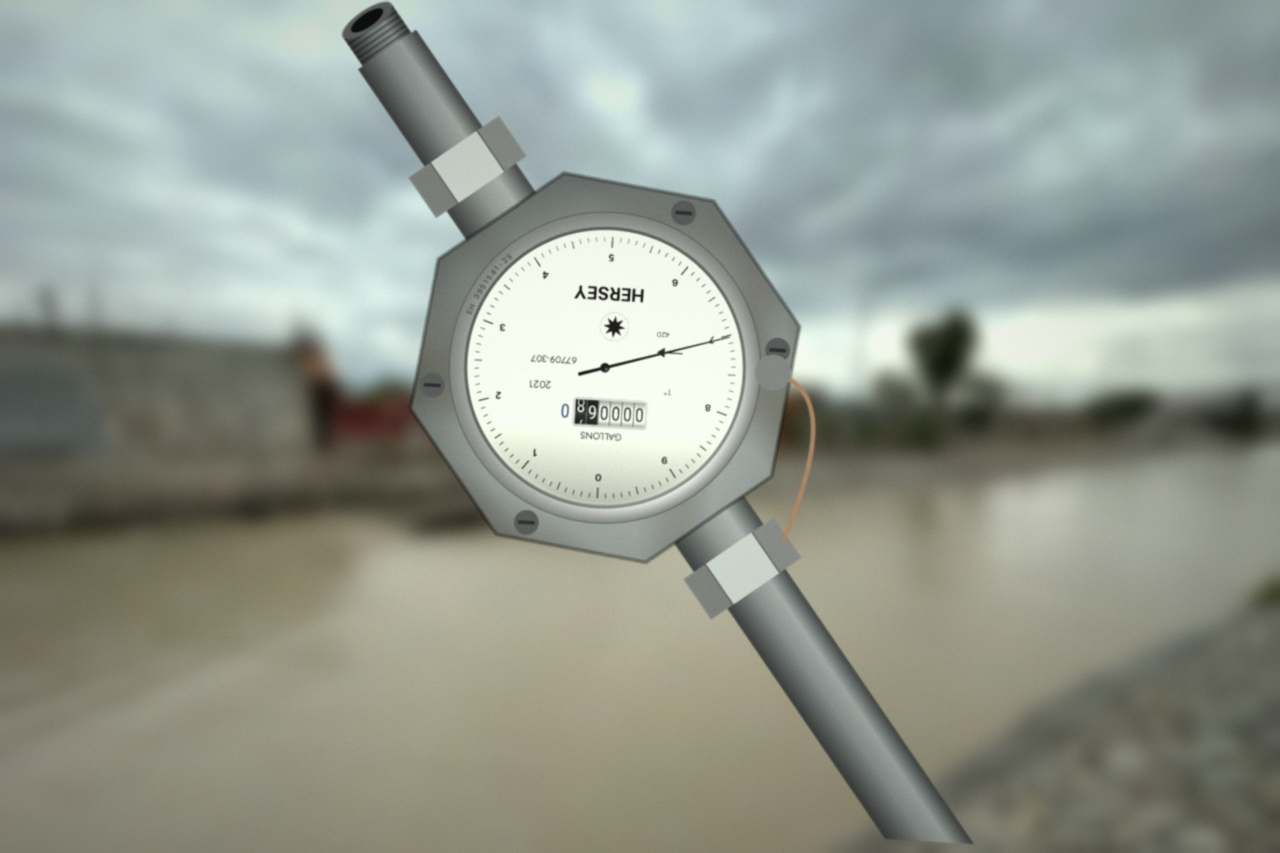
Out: {"value": 677.0, "unit": "gal"}
